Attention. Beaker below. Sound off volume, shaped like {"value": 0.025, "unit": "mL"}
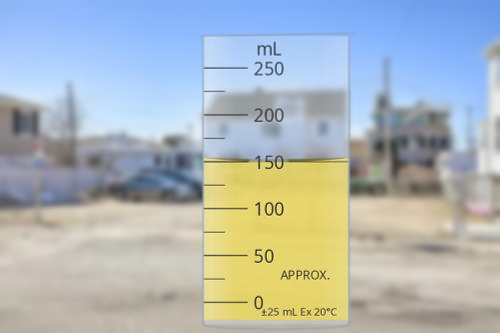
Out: {"value": 150, "unit": "mL"}
